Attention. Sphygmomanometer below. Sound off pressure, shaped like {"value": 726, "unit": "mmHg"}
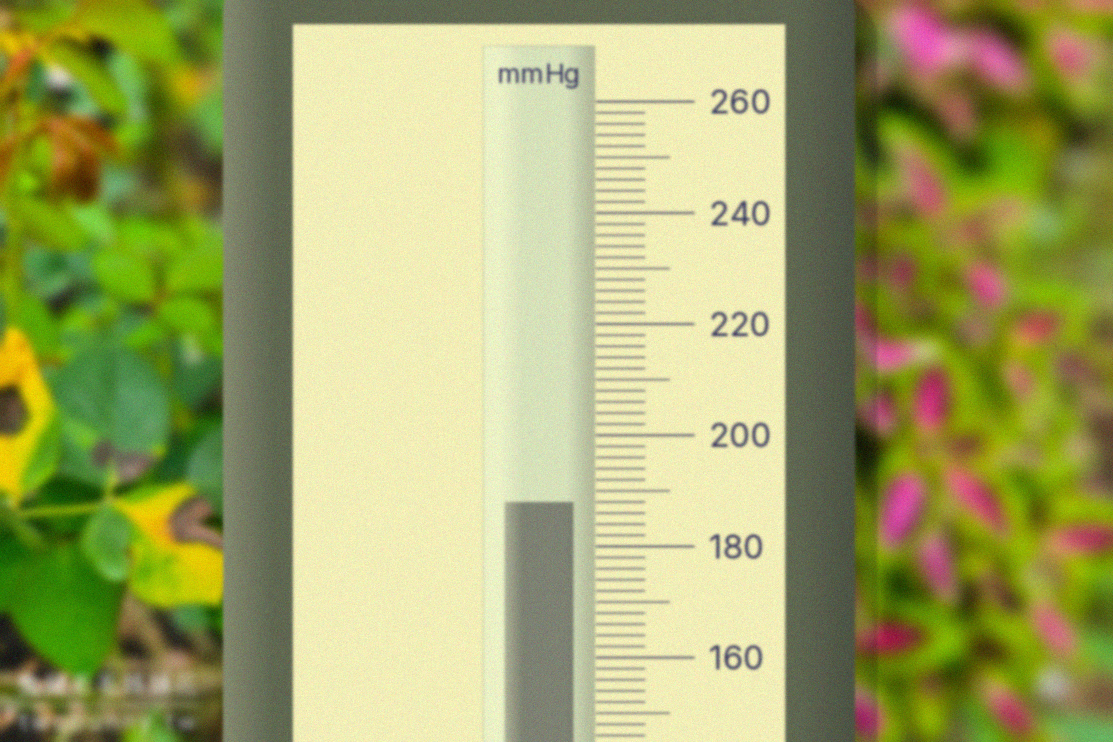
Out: {"value": 188, "unit": "mmHg"}
